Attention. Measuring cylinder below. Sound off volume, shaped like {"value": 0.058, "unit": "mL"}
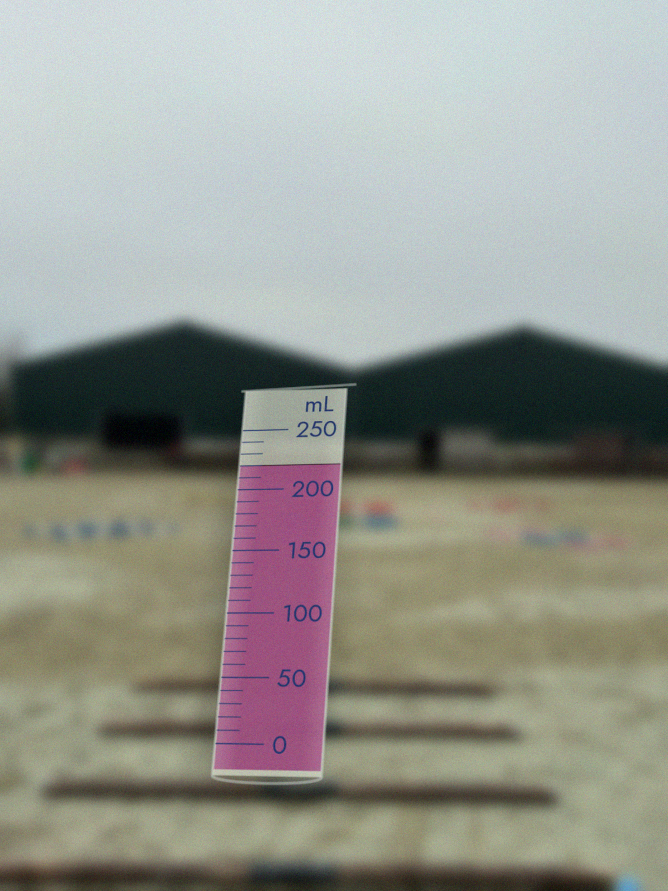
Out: {"value": 220, "unit": "mL"}
